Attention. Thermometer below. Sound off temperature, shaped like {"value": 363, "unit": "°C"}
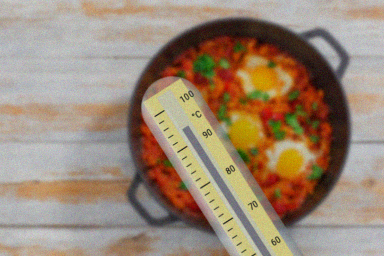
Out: {"value": 94, "unit": "°C"}
